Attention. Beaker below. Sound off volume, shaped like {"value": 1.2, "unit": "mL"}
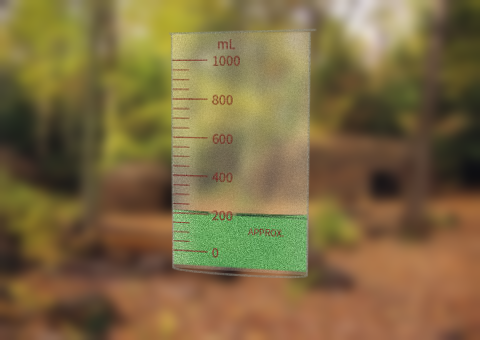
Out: {"value": 200, "unit": "mL"}
